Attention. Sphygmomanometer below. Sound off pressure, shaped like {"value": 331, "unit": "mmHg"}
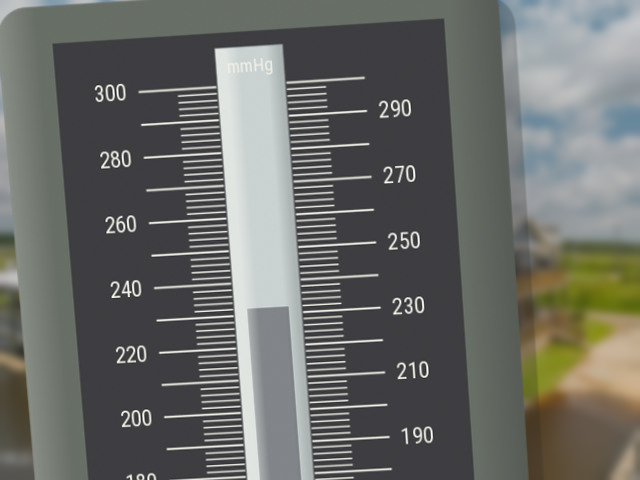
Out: {"value": 232, "unit": "mmHg"}
